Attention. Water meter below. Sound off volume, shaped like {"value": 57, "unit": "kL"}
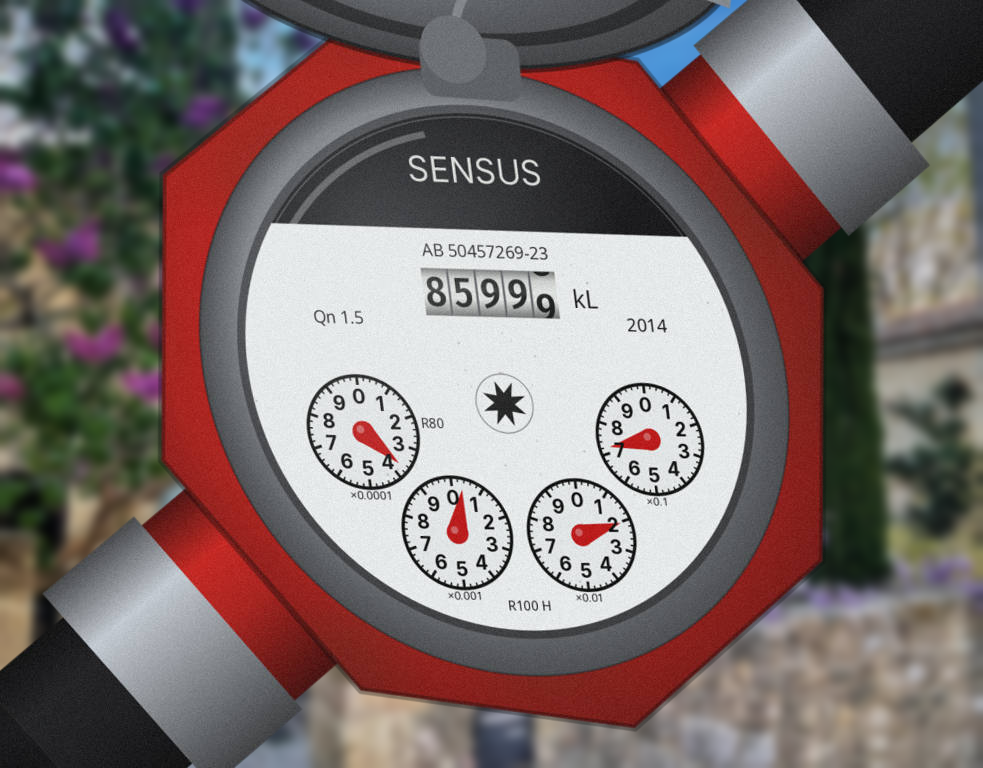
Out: {"value": 85998.7203, "unit": "kL"}
